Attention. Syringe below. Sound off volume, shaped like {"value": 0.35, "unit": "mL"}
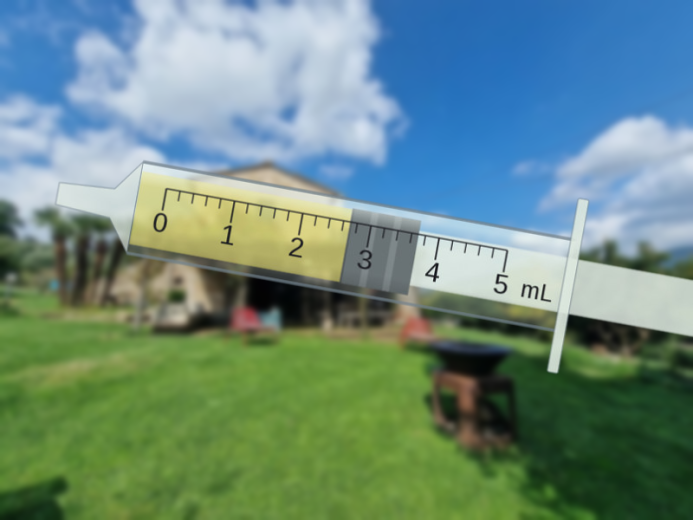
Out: {"value": 2.7, "unit": "mL"}
